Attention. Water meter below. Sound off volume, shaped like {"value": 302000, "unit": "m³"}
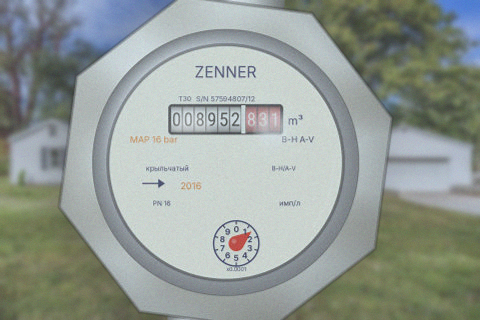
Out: {"value": 8952.8311, "unit": "m³"}
